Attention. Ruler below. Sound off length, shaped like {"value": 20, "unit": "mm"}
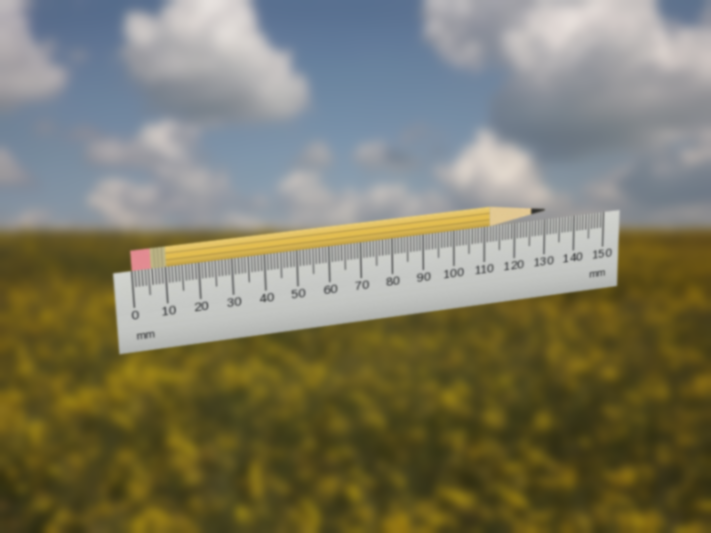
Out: {"value": 130, "unit": "mm"}
